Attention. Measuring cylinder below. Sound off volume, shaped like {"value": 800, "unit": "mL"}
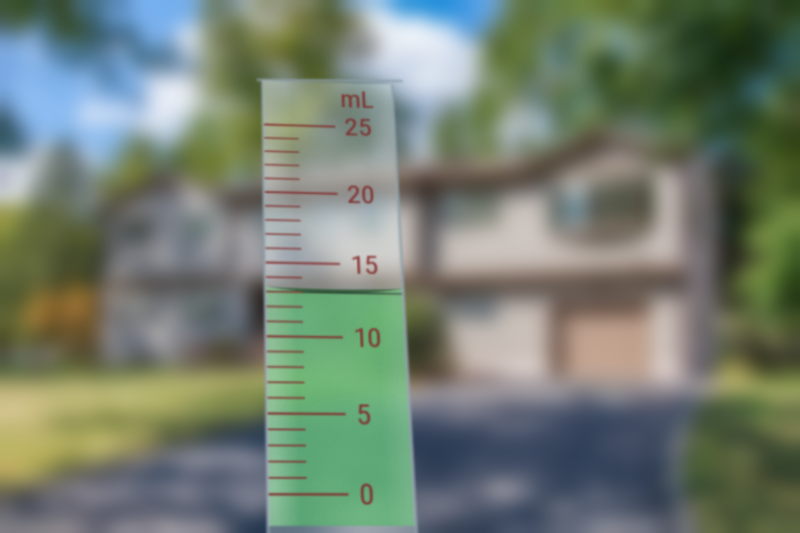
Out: {"value": 13, "unit": "mL"}
